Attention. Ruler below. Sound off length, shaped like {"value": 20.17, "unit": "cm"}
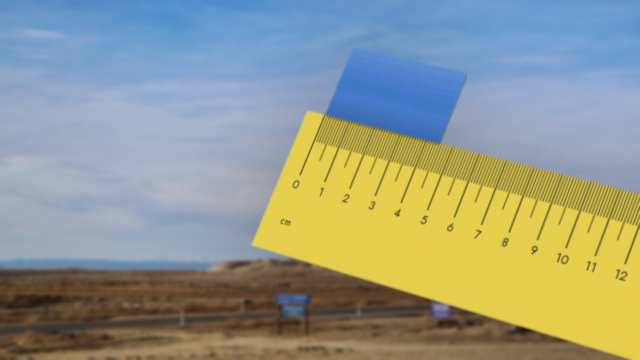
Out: {"value": 4.5, "unit": "cm"}
